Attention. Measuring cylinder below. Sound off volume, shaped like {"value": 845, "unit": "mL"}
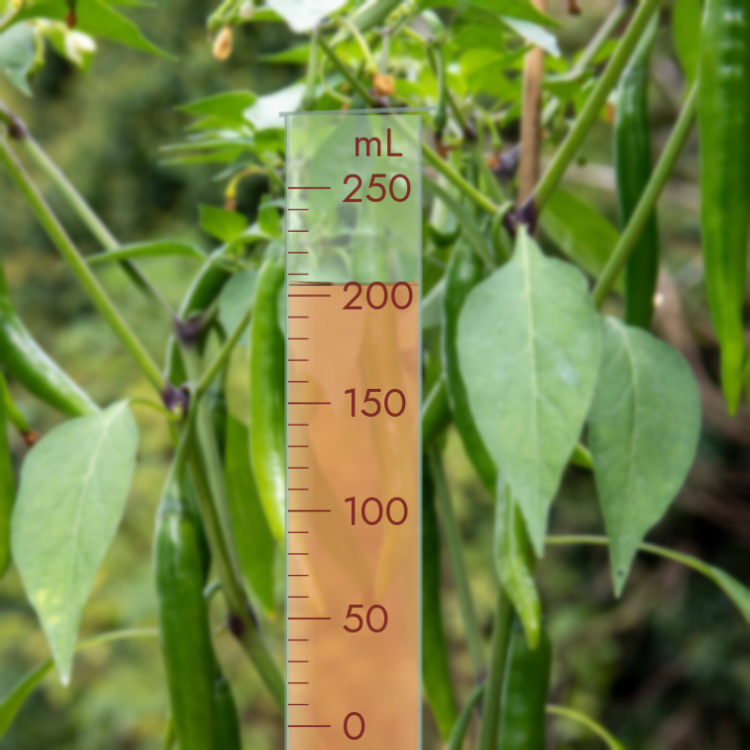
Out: {"value": 205, "unit": "mL"}
